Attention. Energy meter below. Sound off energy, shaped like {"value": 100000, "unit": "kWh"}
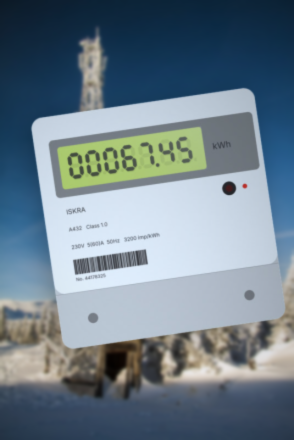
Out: {"value": 67.45, "unit": "kWh"}
